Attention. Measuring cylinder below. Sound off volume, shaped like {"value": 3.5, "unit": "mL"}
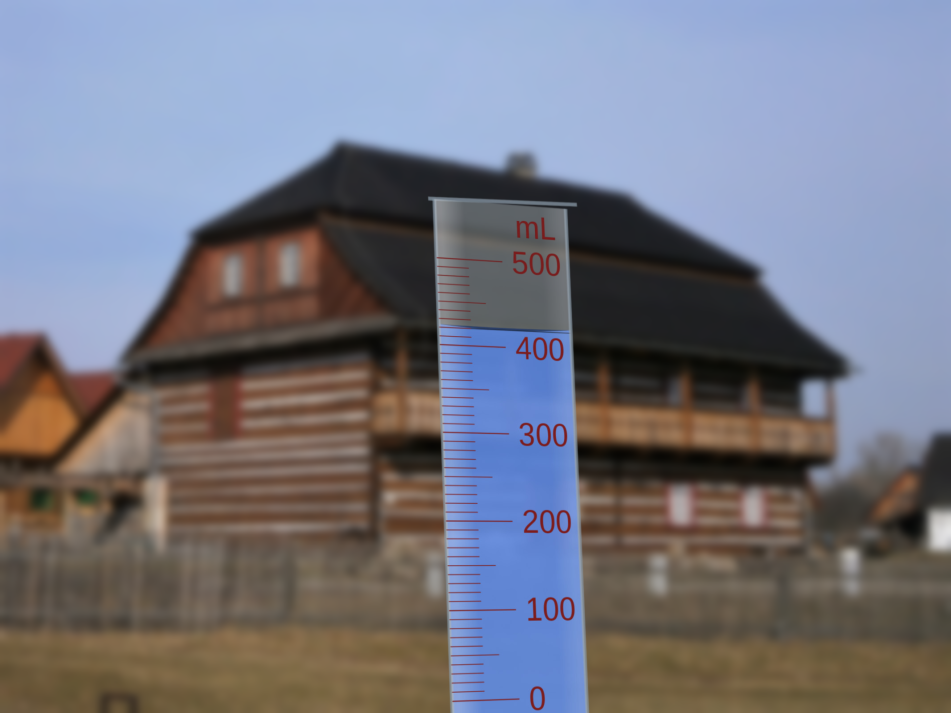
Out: {"value": 420, "unit": "mL"}
